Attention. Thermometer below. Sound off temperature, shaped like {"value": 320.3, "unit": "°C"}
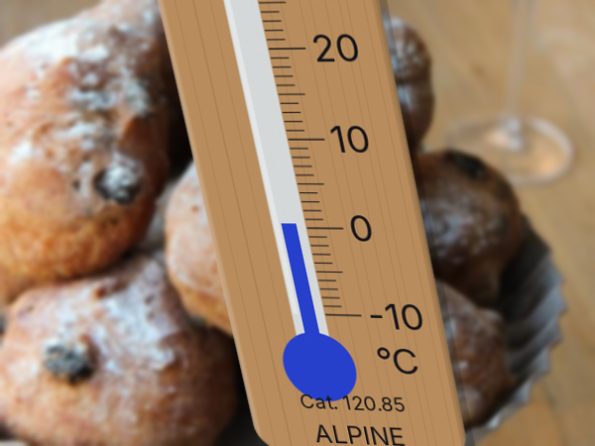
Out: {"value": 0.5, "unit": "°C"}
